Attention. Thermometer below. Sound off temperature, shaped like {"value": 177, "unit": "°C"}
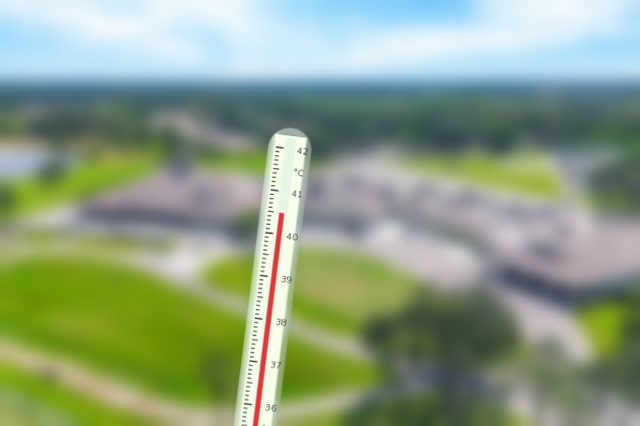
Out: {"value": 40.5, "unit": "°C"}
